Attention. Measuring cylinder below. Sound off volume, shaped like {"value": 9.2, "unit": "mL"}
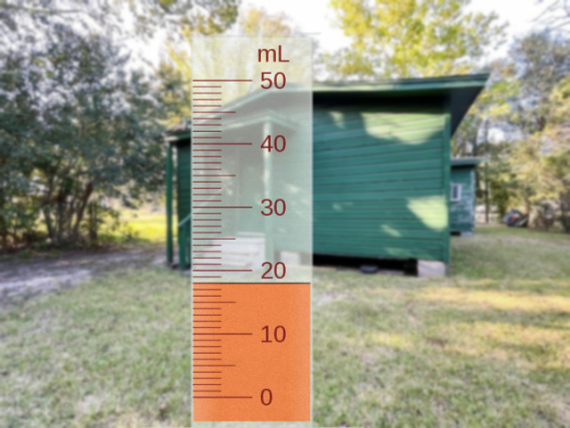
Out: {"value": 18, "unit": "mL"}
